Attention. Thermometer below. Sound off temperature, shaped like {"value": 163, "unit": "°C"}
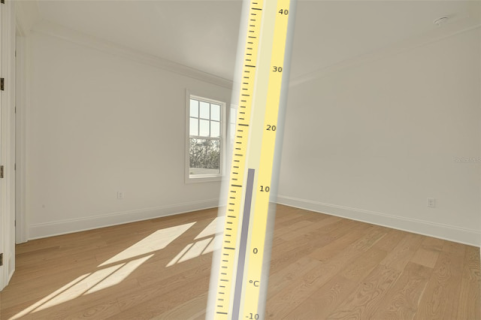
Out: {"value": 13, "unit": "°C"}
